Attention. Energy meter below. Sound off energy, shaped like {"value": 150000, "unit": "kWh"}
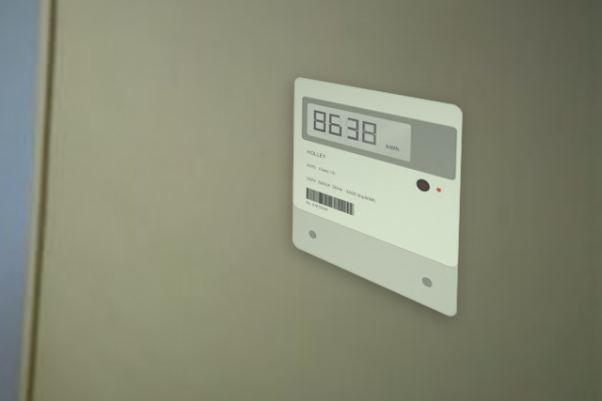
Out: {"value": 8638, "unit": "kWh"}
